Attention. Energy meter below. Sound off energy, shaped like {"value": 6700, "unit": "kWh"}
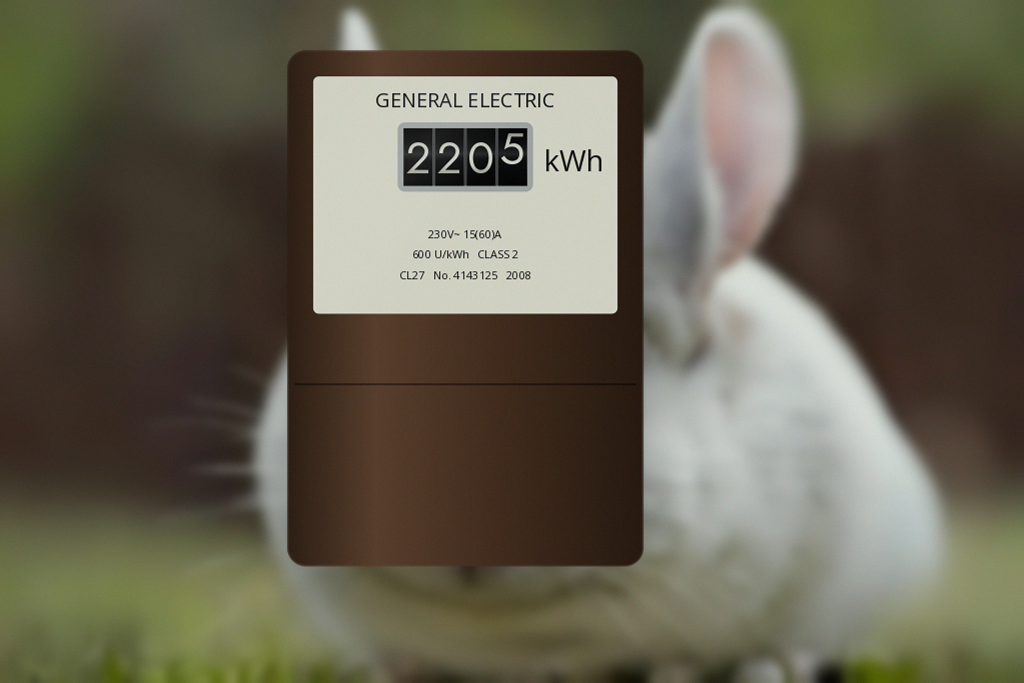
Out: {"value": 2205, "unit": "kWh"}
